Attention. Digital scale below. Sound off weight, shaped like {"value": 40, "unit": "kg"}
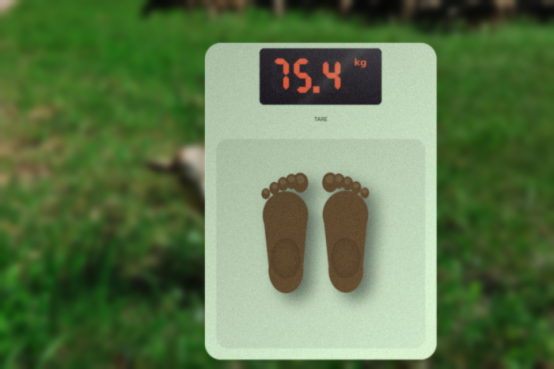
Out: {"value": 75.4, "unit": "kg"}
